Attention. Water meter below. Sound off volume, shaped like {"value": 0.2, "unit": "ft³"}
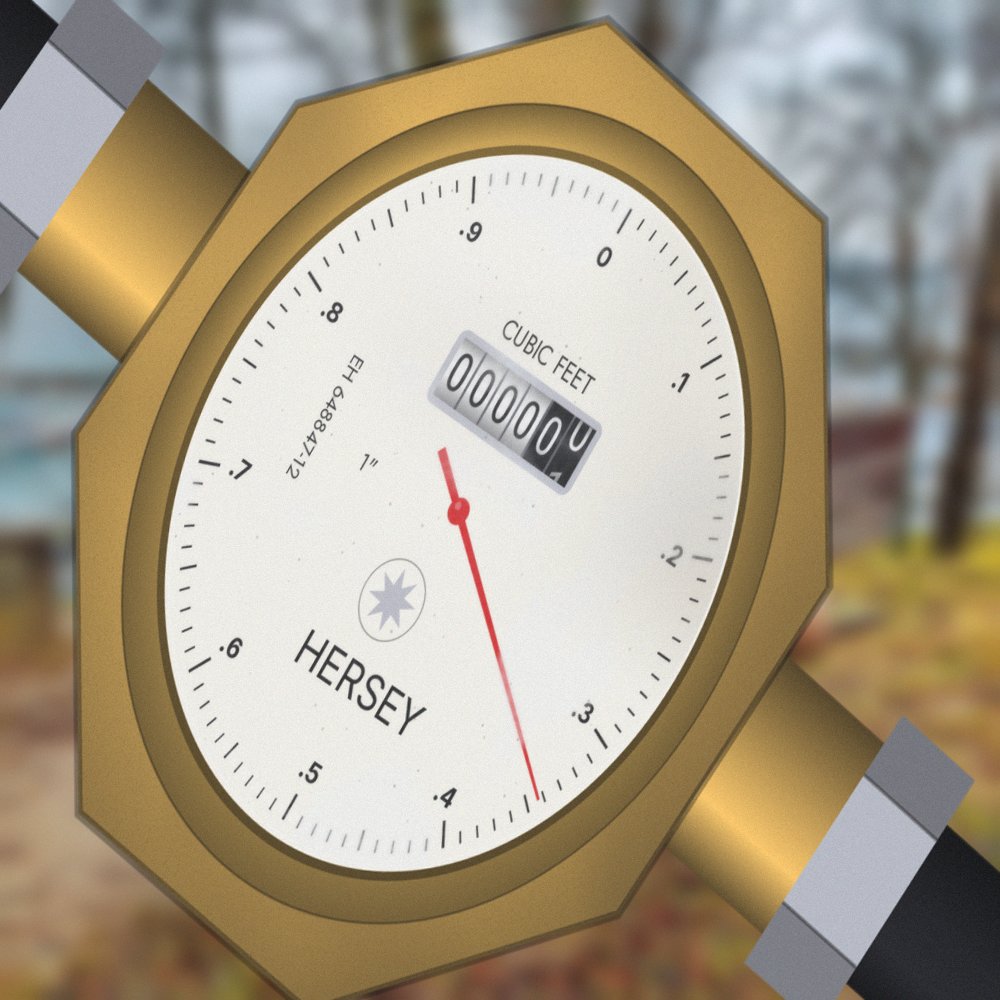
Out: {"value": 0.34, "unit": "ft³"}
